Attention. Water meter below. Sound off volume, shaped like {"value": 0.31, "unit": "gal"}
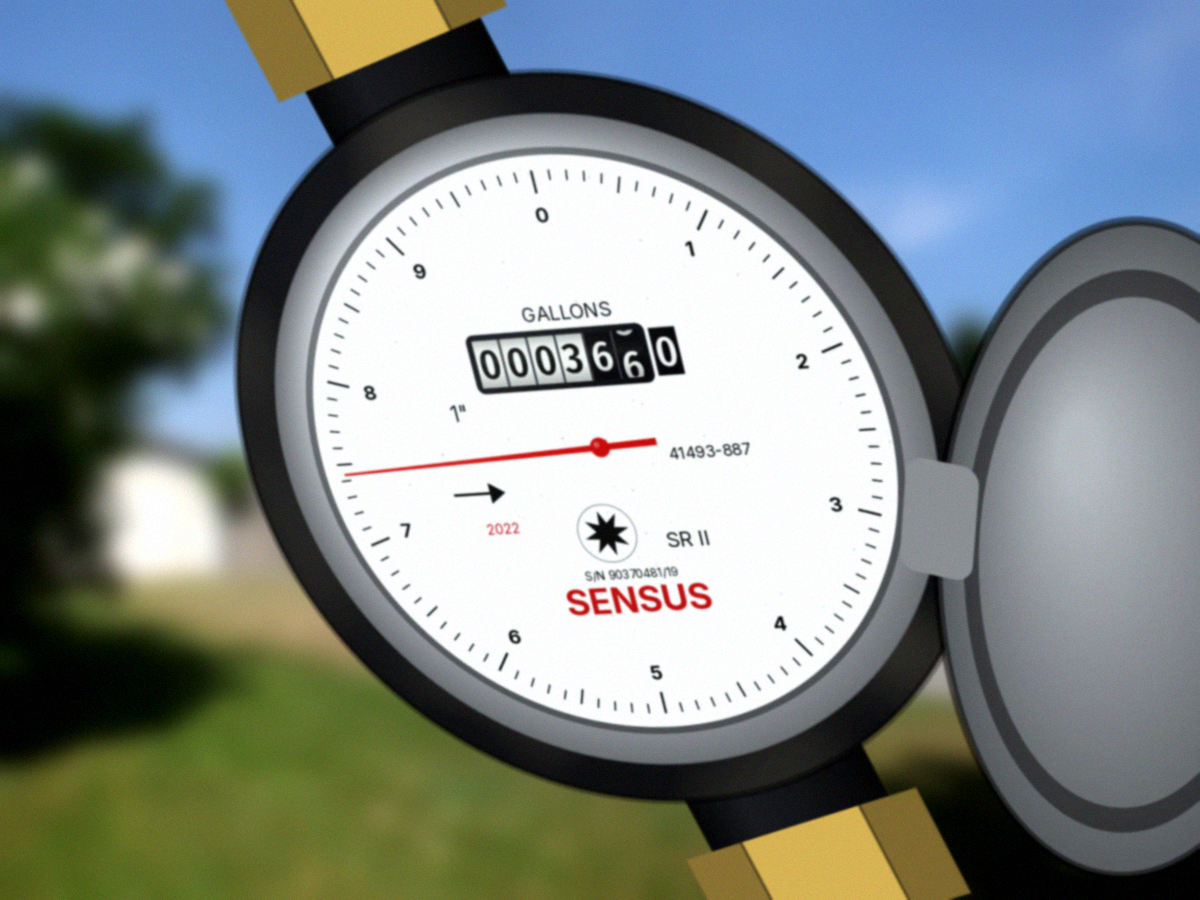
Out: {"value": 3657.4, "unit": "gal"}
